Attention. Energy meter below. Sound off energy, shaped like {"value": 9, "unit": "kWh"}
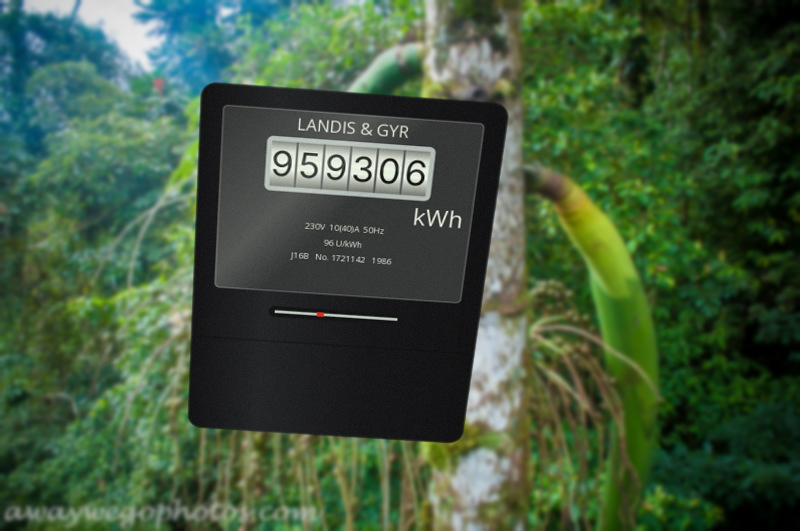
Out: {"value": 959306, "unit": "kWh"}
